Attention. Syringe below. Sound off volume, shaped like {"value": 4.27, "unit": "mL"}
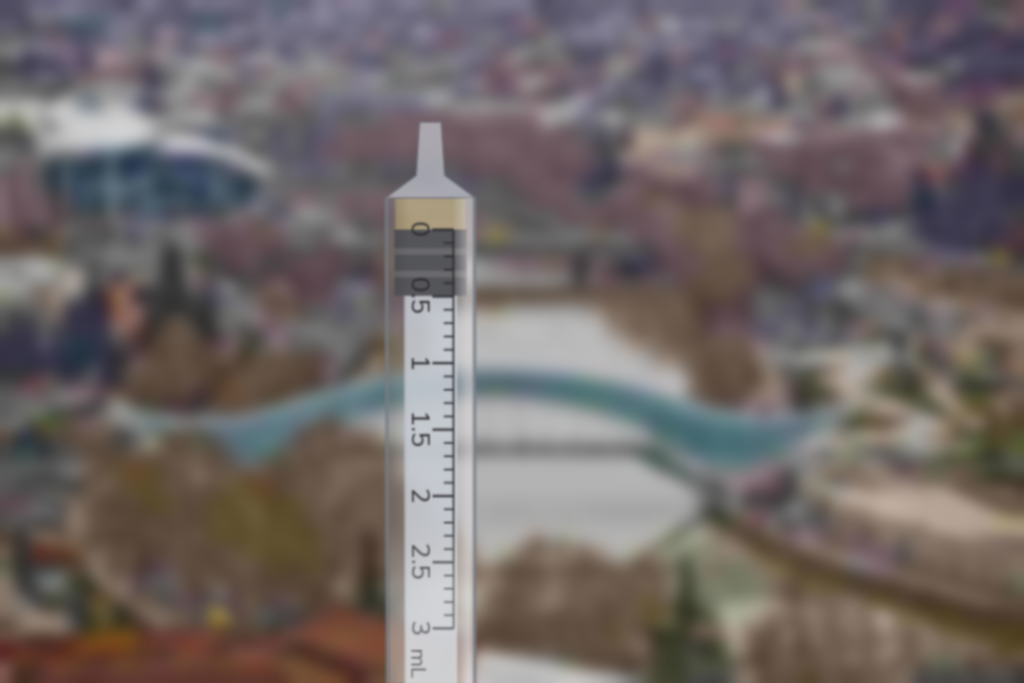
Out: {"value": 0, "unit": "mL"}
